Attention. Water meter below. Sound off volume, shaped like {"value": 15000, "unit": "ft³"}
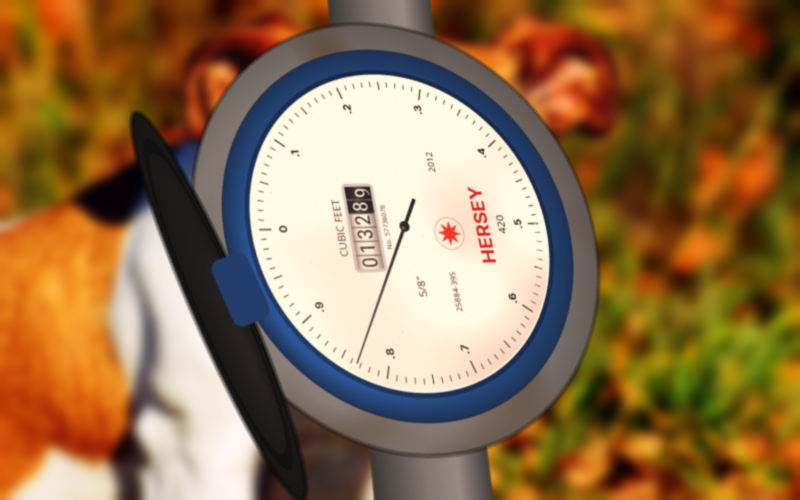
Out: {"value": 13288.83, "unit": "ft³"}
